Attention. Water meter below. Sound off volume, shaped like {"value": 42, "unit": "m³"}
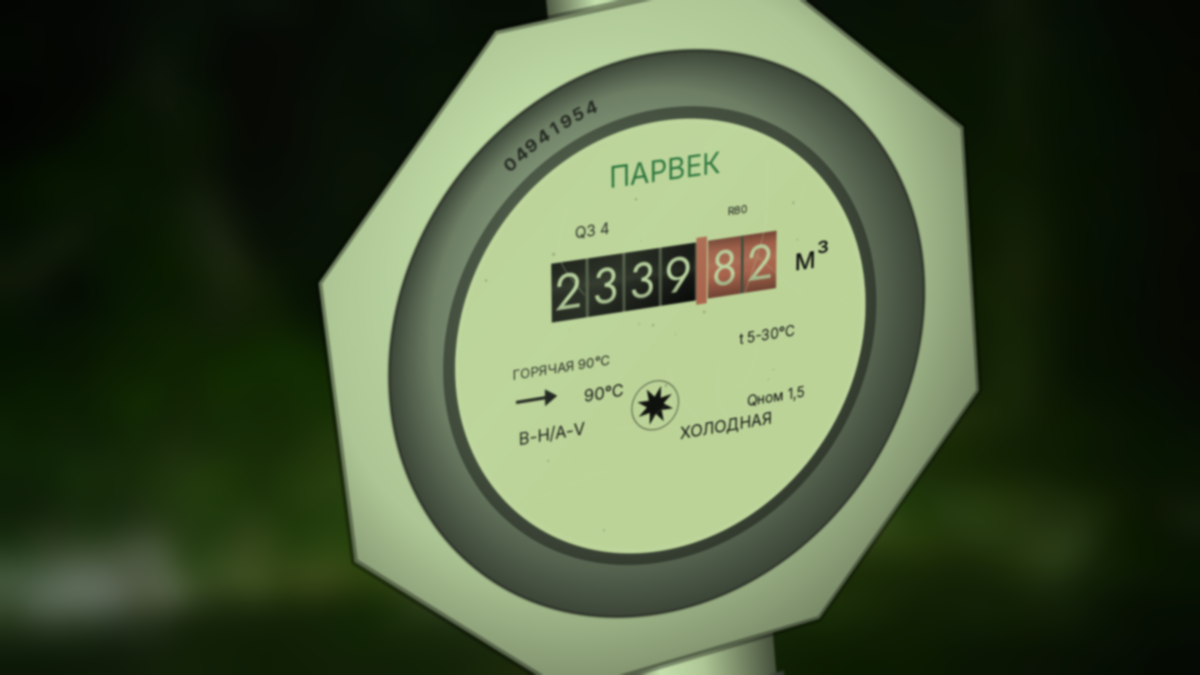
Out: {"value": 2339.82, "unit": "m³"}
